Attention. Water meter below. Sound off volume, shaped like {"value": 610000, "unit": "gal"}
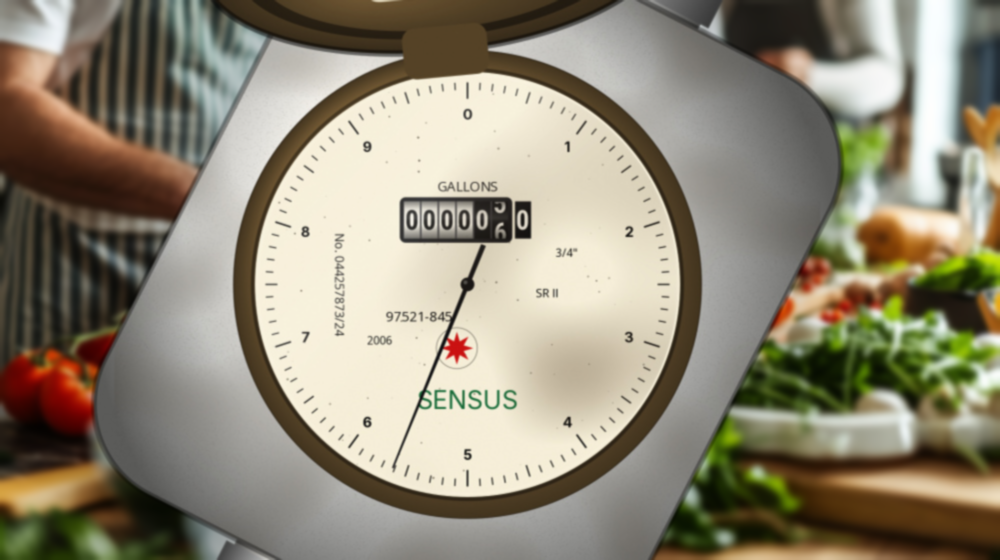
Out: {"value": 55.6, "unit": "gal"}
